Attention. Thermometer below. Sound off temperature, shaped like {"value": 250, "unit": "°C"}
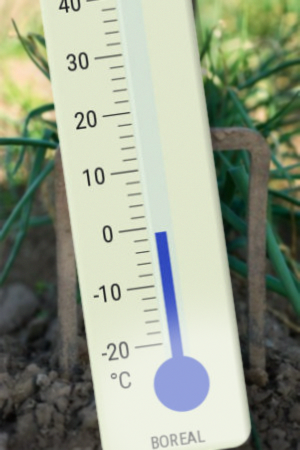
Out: {"value": -1, "unit": "°C"}
